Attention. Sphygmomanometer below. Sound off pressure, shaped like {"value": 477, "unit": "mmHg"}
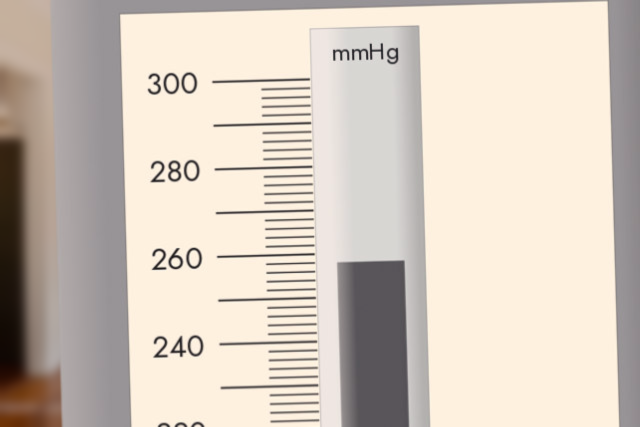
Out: {"value": 258, "unit": "mmHg"}
